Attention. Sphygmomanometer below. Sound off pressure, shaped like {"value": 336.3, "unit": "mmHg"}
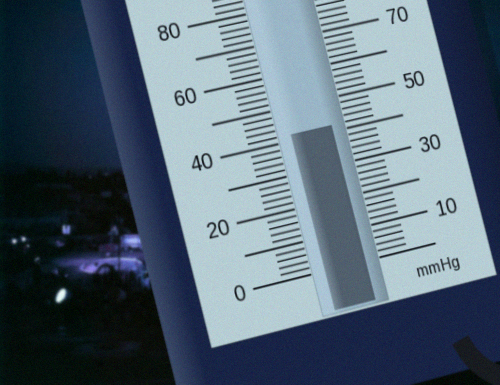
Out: {"value": 42, "unit": "mmHg"}
